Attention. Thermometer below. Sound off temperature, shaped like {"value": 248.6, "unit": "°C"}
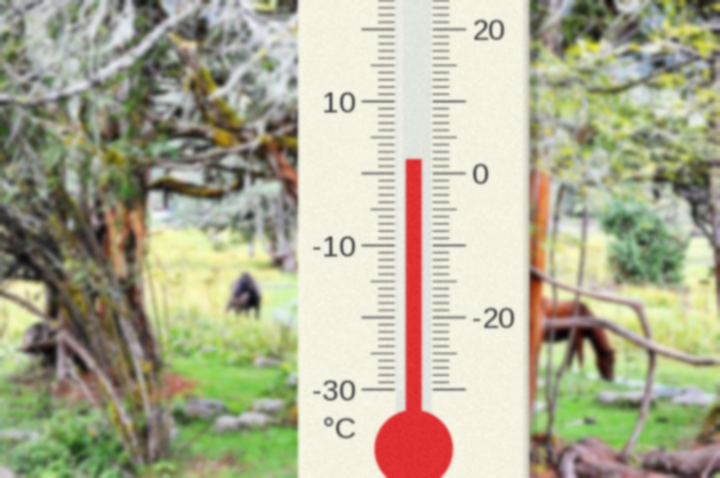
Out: {"value": 2, "unit": "°C"}
